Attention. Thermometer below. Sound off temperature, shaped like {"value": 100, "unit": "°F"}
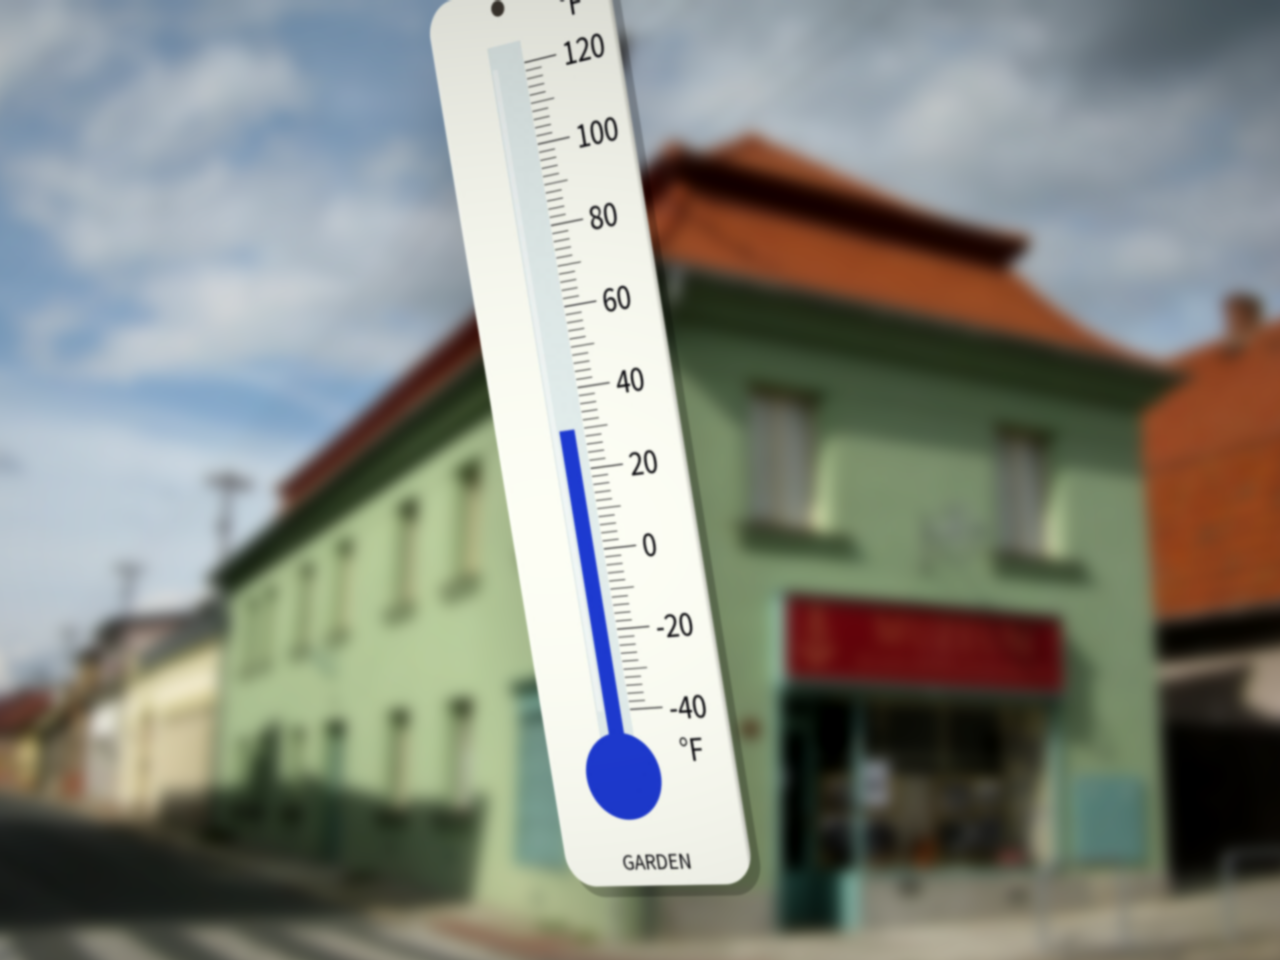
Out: {"value": 30, "unit": "°F"}
